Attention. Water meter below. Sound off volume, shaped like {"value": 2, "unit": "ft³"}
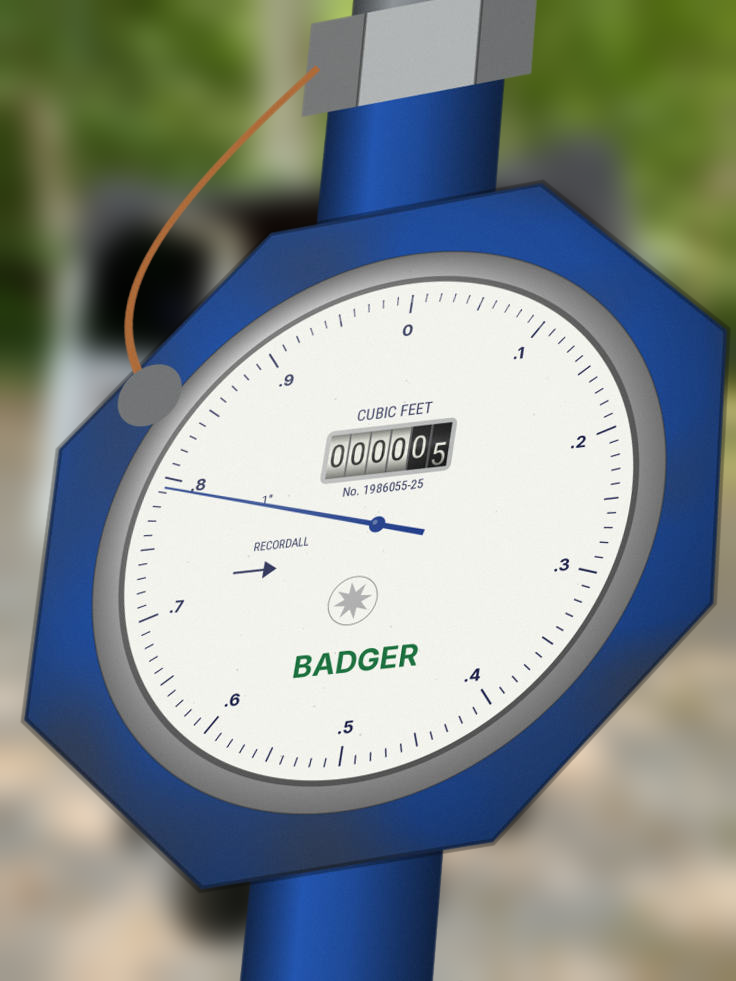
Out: {"value": 4.79, "unit": "ft³"}
